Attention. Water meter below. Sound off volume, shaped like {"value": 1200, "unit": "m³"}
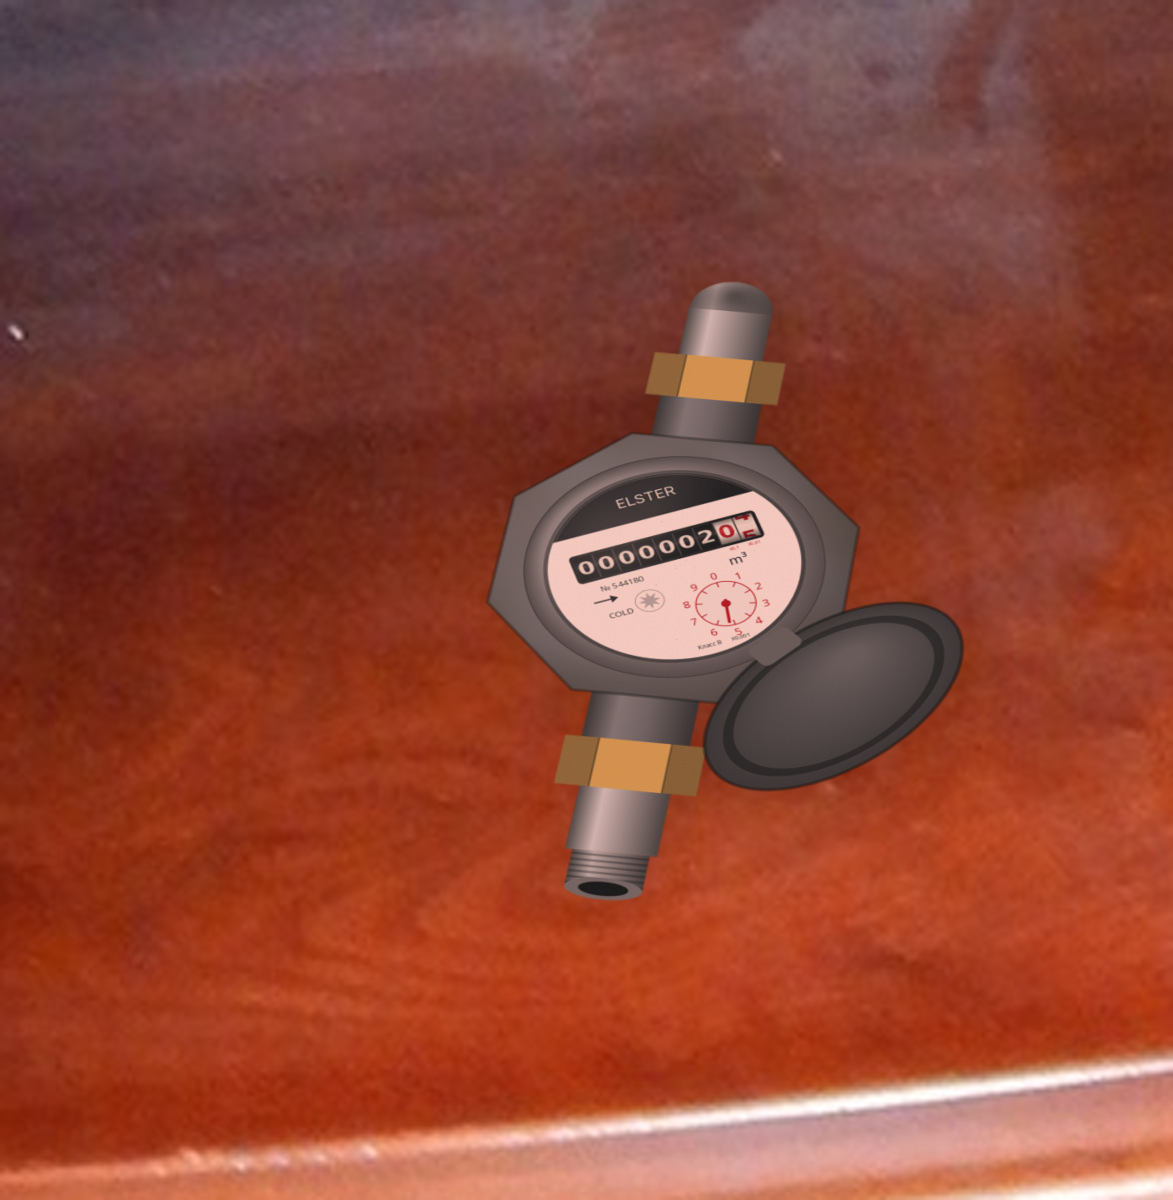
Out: {"value": 2.045, "unit": "m³"}
